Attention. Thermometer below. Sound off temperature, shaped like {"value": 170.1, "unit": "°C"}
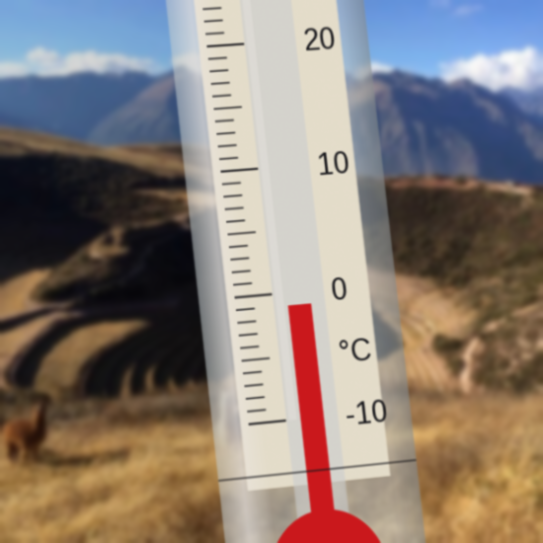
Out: {"value": -1, "unit": "°C"}
